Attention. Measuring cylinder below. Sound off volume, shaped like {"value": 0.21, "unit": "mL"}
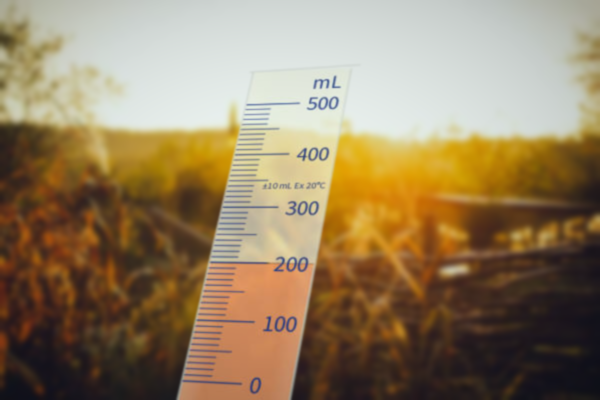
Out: {"value": 200, "unit": "mL"}
